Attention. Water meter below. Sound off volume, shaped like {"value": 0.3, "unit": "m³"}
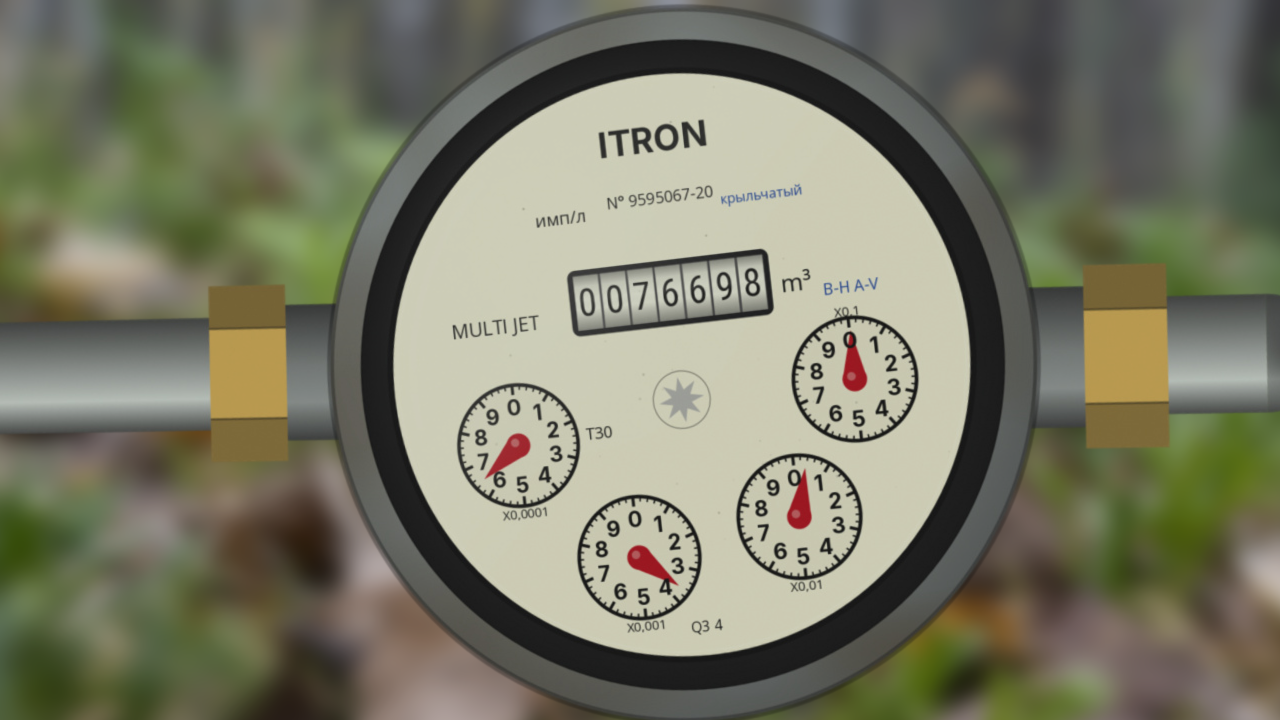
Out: {"value": 76698.0036, "unit": "m³"}
